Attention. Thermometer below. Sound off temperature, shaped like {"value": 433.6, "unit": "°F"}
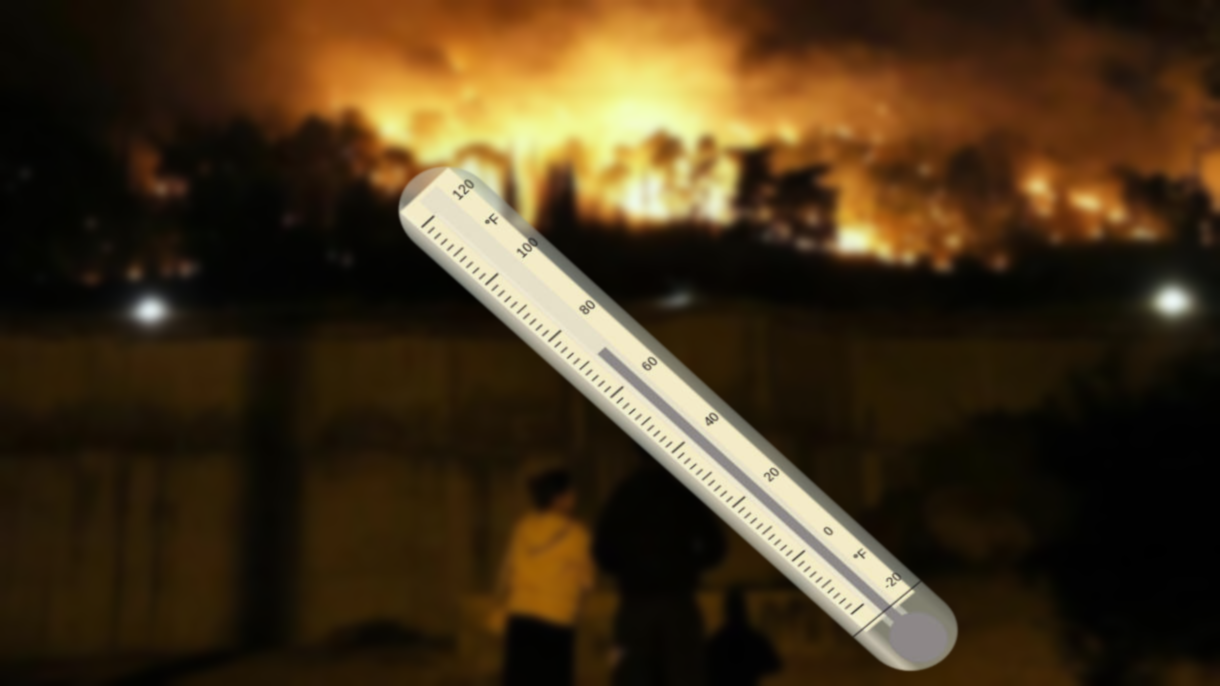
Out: {"value": 70, "unit": "°F"}
